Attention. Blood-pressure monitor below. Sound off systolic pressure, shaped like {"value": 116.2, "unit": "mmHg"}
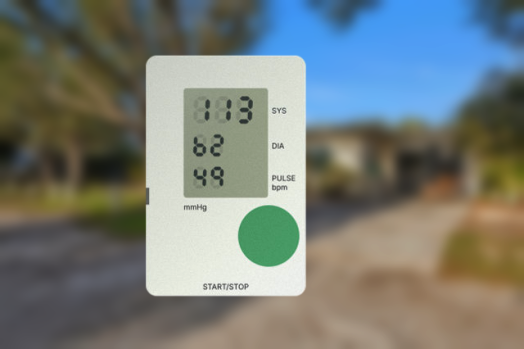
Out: {"value": 113, "unit": "mmHg"}
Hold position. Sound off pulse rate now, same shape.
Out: {"value": 49, "unit": "bpm"}
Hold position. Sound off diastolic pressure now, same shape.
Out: {"value": 62, "unit": "mmHg"}
